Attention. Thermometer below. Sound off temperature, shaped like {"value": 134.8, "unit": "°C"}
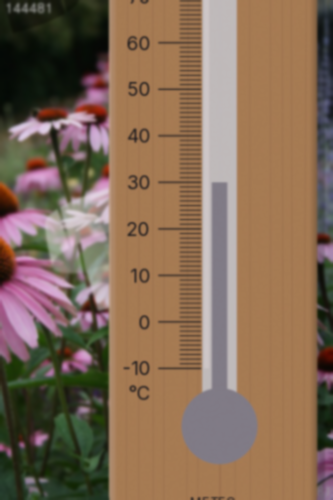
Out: {"value": 30, "unit": "°C"}
